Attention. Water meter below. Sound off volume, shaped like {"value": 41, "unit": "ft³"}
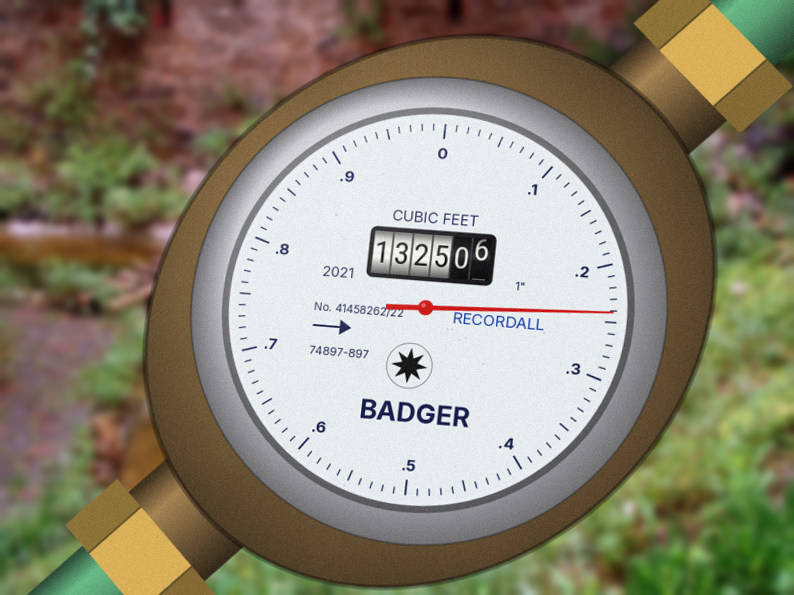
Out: {"value": 132506.24, "unit": "ft³"}
